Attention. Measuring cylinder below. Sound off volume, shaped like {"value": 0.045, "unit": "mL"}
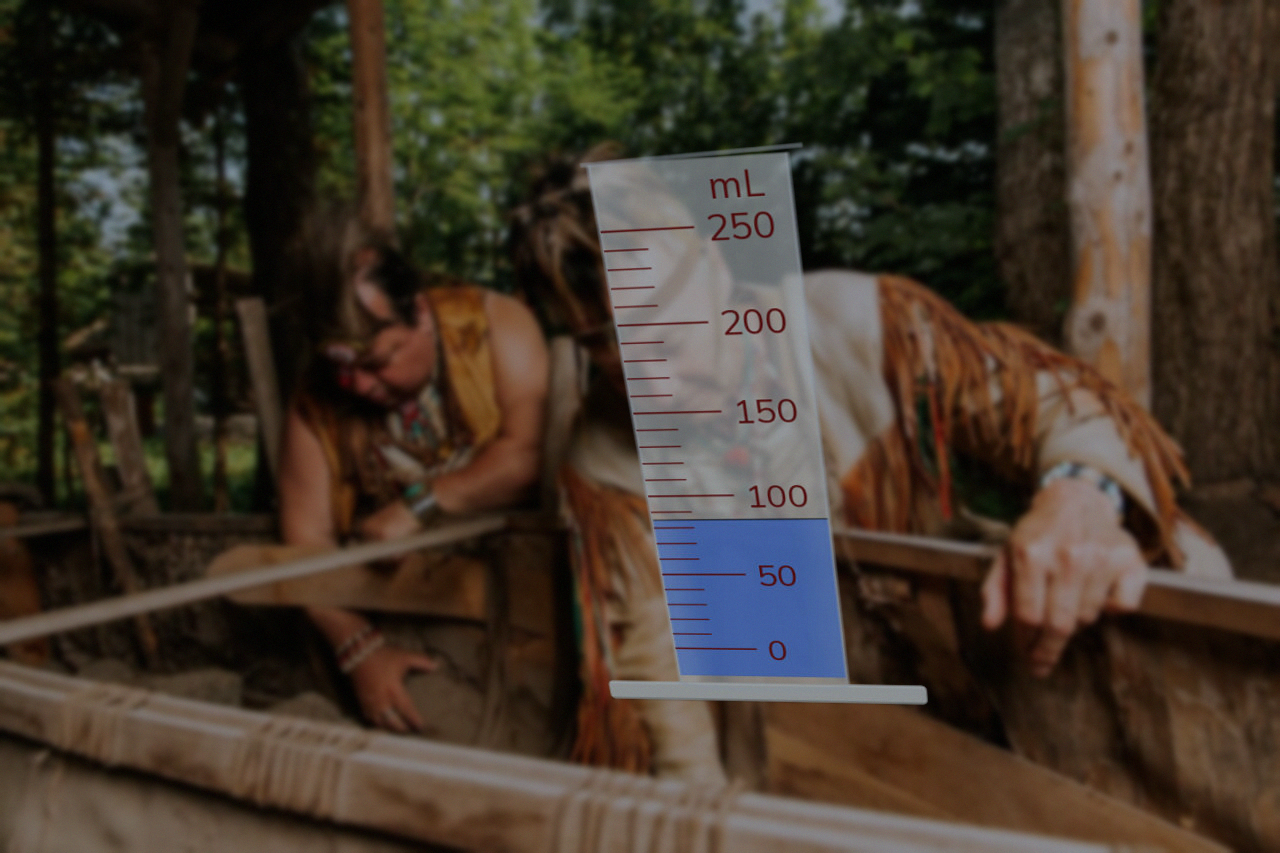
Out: {"value": 85, "unit": "mL"}
